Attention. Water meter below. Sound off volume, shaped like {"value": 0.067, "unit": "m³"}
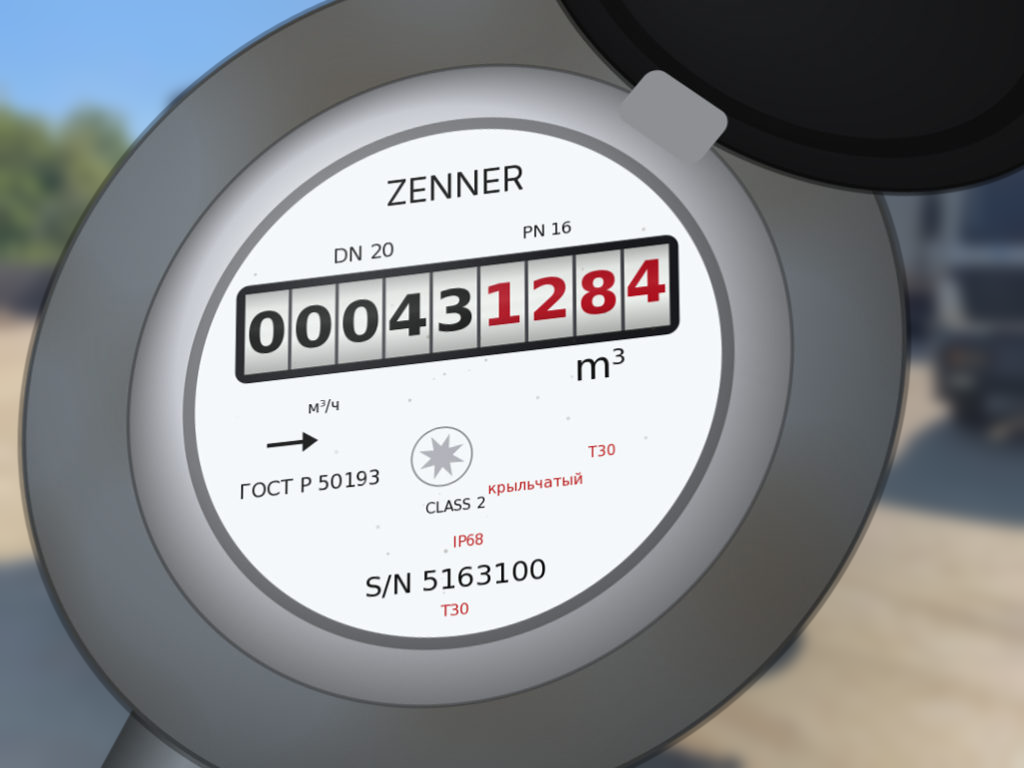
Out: {"value": 43.1284, "unit": "m³"}
